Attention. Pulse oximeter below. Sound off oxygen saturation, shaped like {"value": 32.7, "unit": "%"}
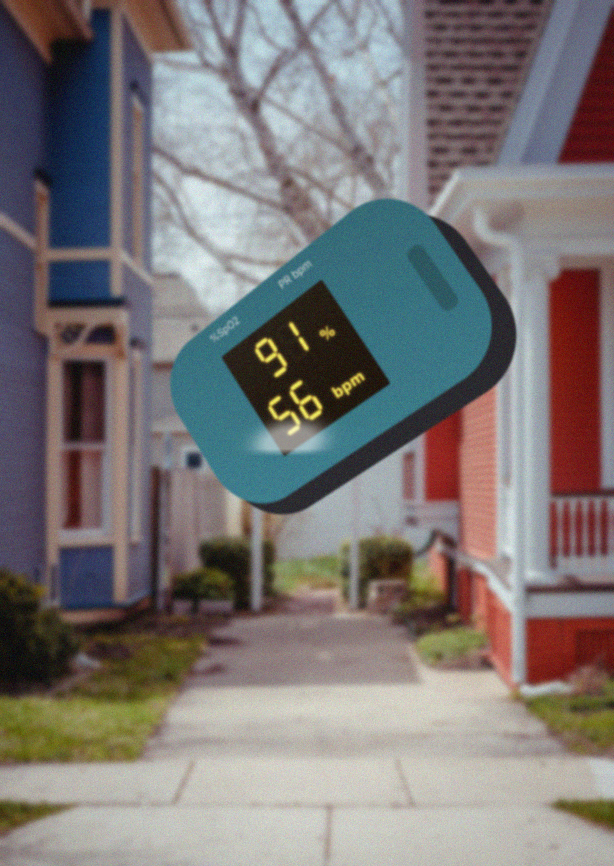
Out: {"value": 91, "unit": "%"}
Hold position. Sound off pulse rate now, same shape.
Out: {"value": 56, "unit": "bpm"}
